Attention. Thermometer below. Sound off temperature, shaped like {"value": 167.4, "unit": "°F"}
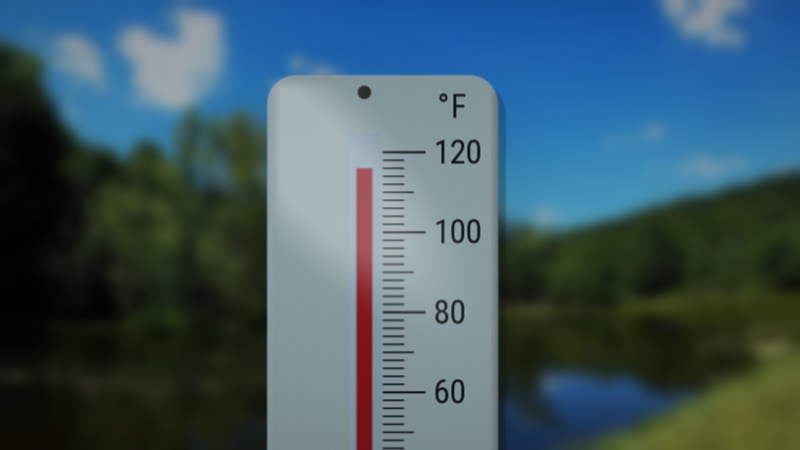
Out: {"value": 116, "unit": "°F"}
